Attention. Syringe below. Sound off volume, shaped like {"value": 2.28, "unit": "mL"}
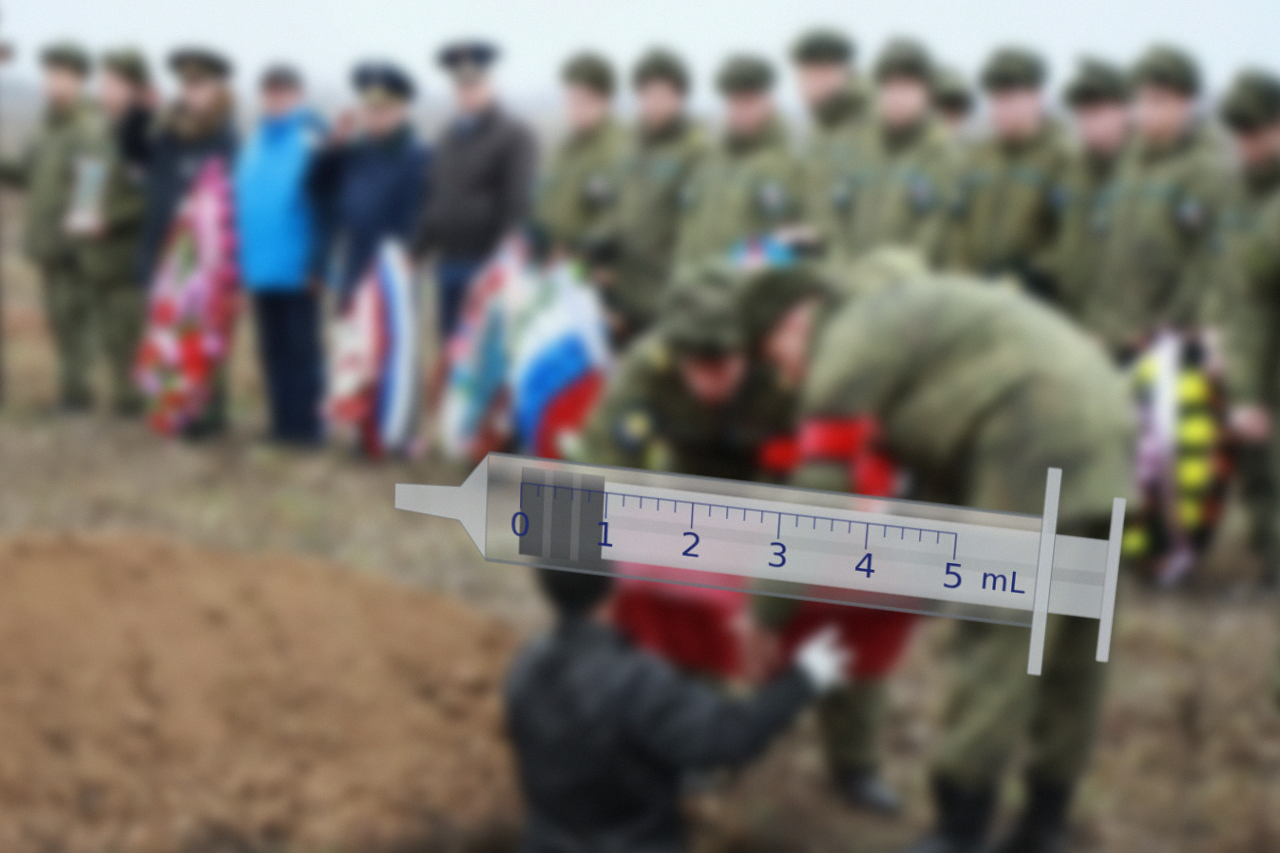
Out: {"value": 0, "unit": "mL"}
